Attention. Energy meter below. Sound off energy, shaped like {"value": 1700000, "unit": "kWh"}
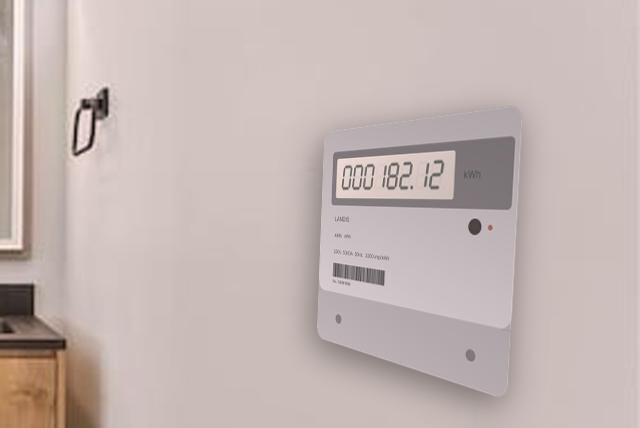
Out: {"value": 182.12, "unit": "kWh"}
